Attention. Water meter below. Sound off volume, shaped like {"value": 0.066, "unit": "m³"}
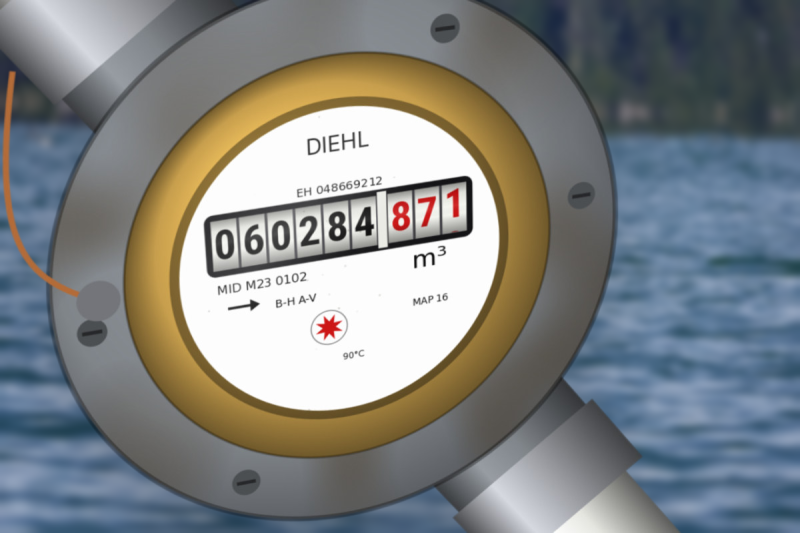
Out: {"value": 60284.871, "unit": "m³"}
